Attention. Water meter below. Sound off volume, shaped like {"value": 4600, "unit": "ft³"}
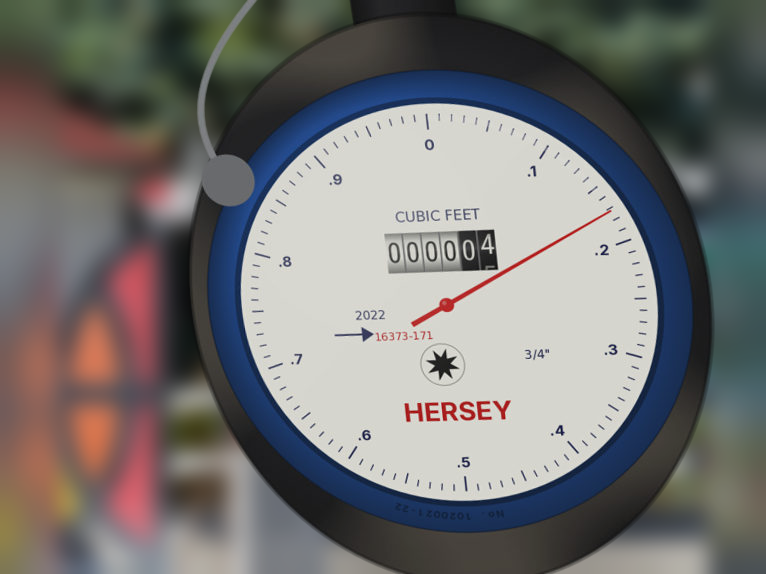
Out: {"value": 4.17, "unit": "ft³"}
